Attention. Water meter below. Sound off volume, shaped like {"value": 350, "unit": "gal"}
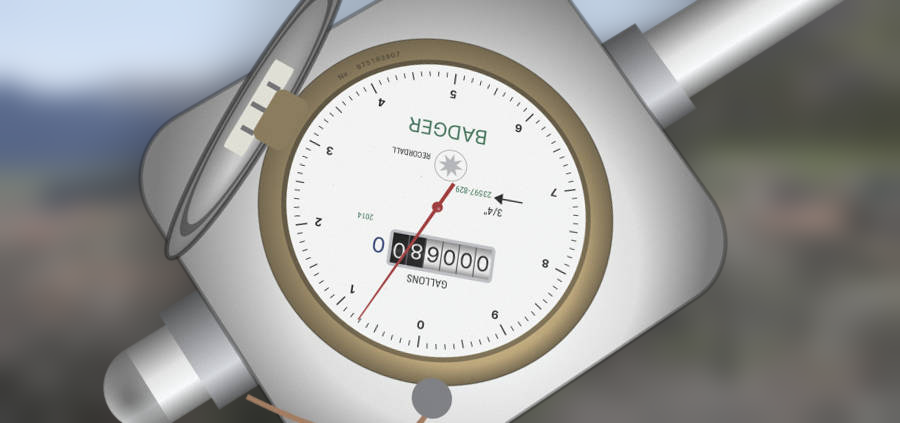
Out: {"value": 6800.7, "unit": "gal"}
